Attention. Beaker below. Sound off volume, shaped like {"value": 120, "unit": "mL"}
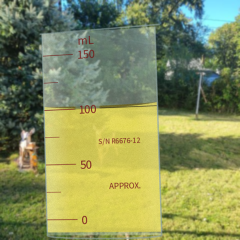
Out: {"value": 100, "unit": "mL"}
